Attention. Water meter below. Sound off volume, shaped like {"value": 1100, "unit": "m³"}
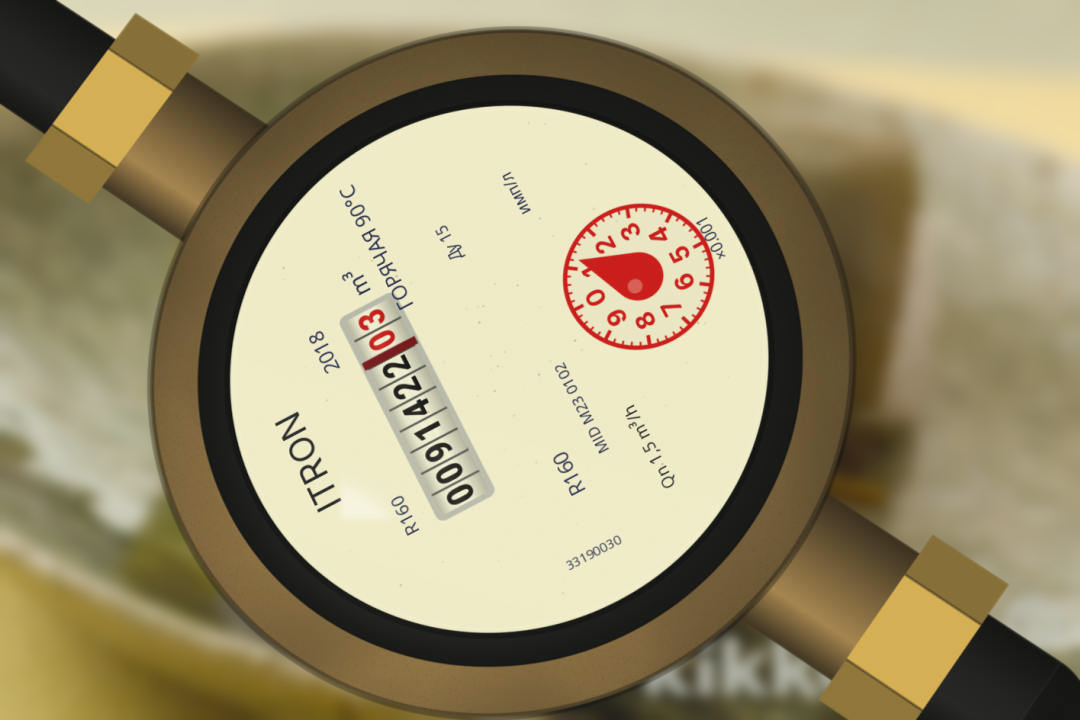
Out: {"value": 91422.031, "unit": "m³"}
